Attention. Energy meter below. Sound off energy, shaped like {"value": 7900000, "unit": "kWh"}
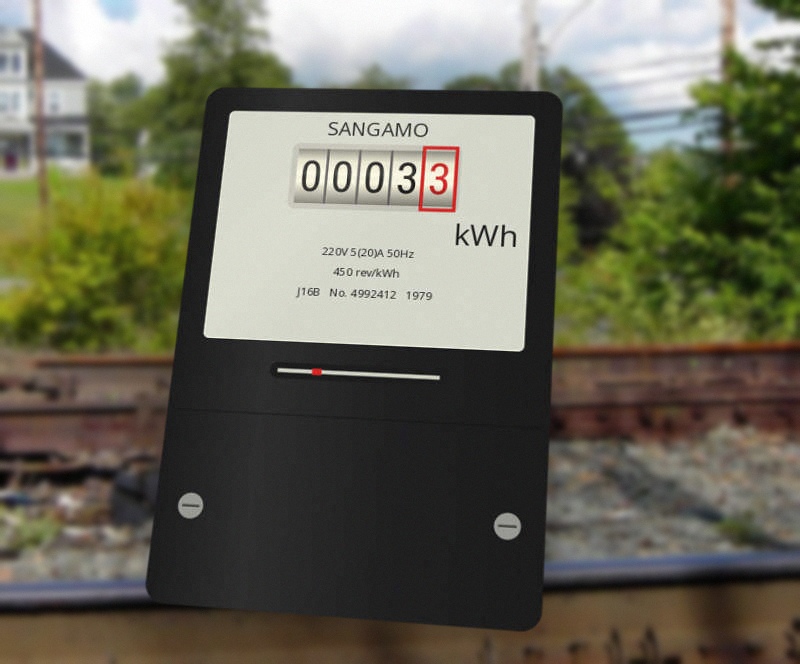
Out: {"value": 3.3, "unit": "kWh"}
